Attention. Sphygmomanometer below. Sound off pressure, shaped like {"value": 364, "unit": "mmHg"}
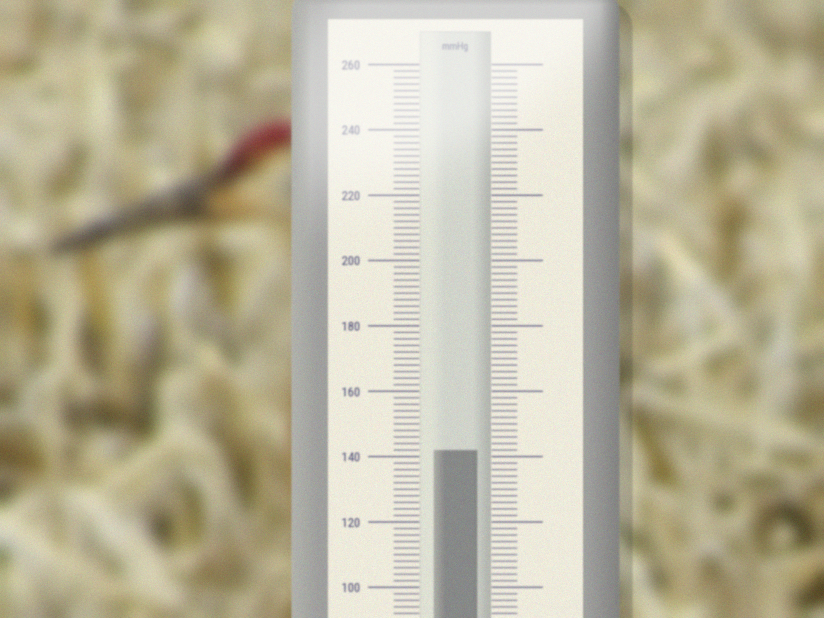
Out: {"value": 142, "unit": "mmHg"}
